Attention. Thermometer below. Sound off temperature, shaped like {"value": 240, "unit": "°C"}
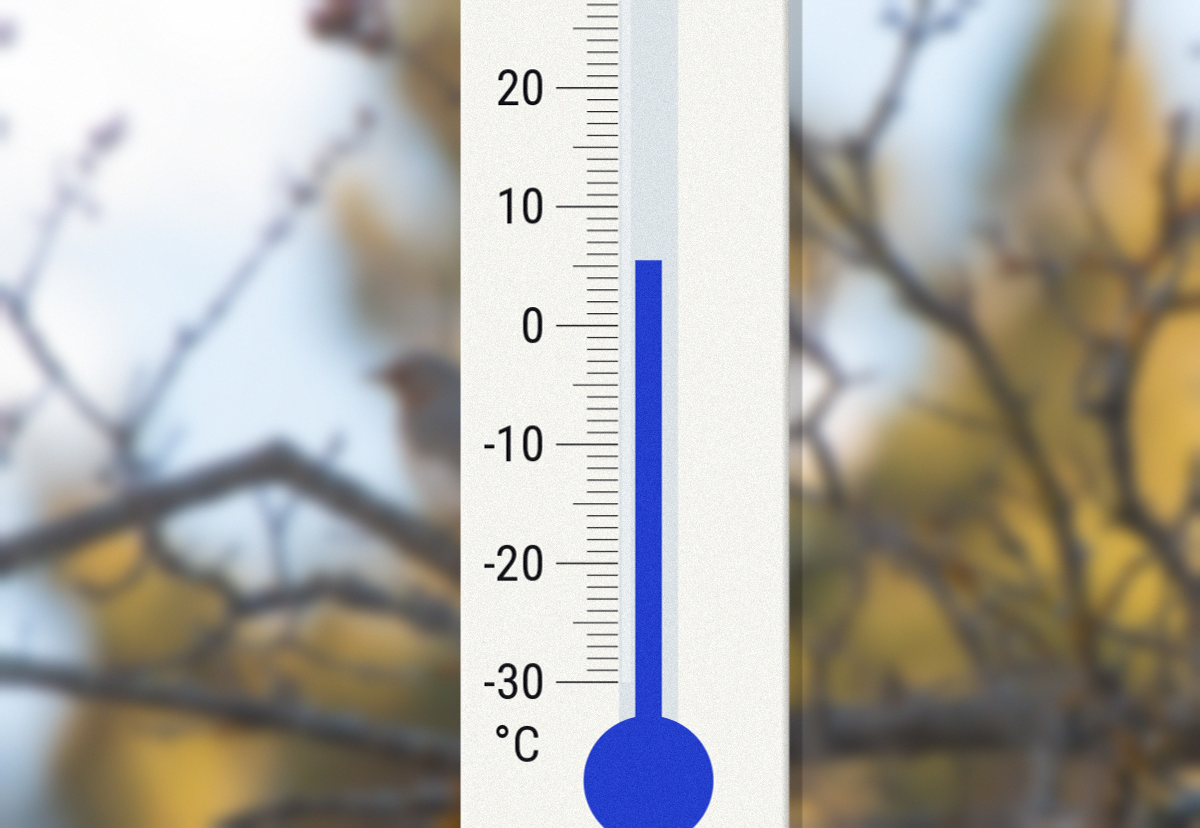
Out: {"value": 5.5, "unit": "°C"}
